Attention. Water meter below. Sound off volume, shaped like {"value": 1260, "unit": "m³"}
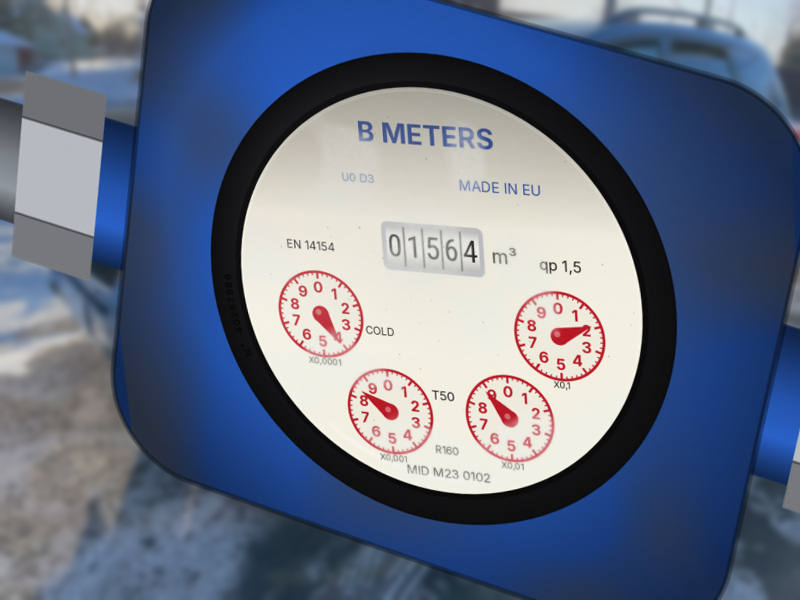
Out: {"value": 1564.1884, "unit": "m³"}
